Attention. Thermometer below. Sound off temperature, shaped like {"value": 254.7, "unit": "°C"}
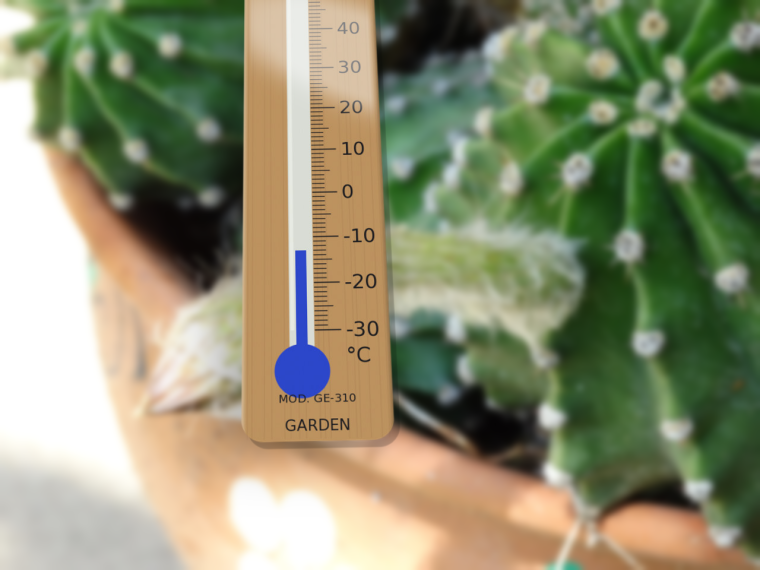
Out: {"value": -13, "unit": "°C"}
